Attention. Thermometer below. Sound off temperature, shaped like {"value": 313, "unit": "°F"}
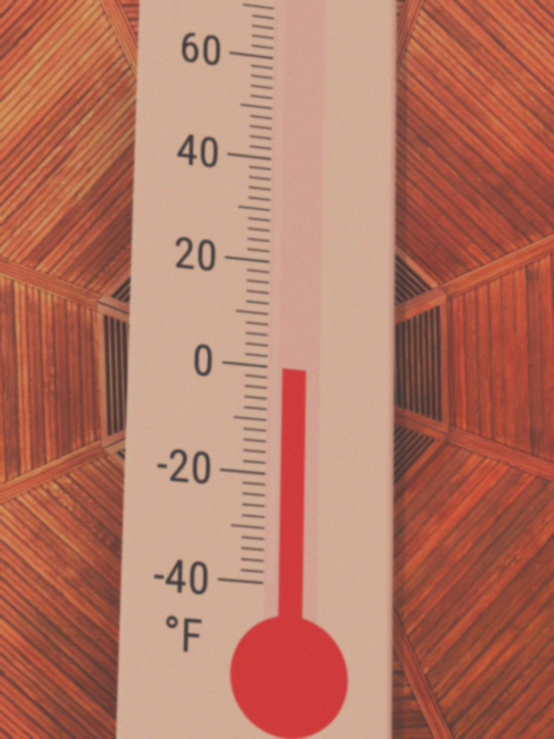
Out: {"value": 0, "unit": "°F"}
